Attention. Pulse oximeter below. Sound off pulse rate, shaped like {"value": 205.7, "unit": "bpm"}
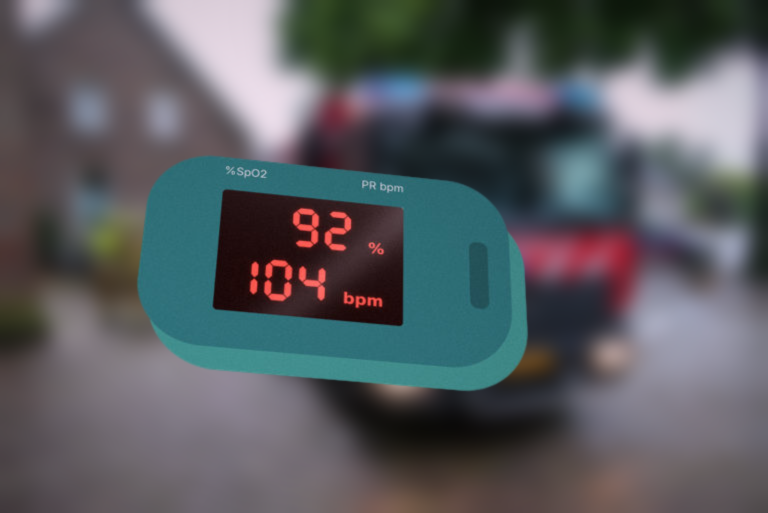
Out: {"value": 104, "unit": "bpm"}
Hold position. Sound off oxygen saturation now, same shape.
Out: {"value": 92, "unit": "%"}
